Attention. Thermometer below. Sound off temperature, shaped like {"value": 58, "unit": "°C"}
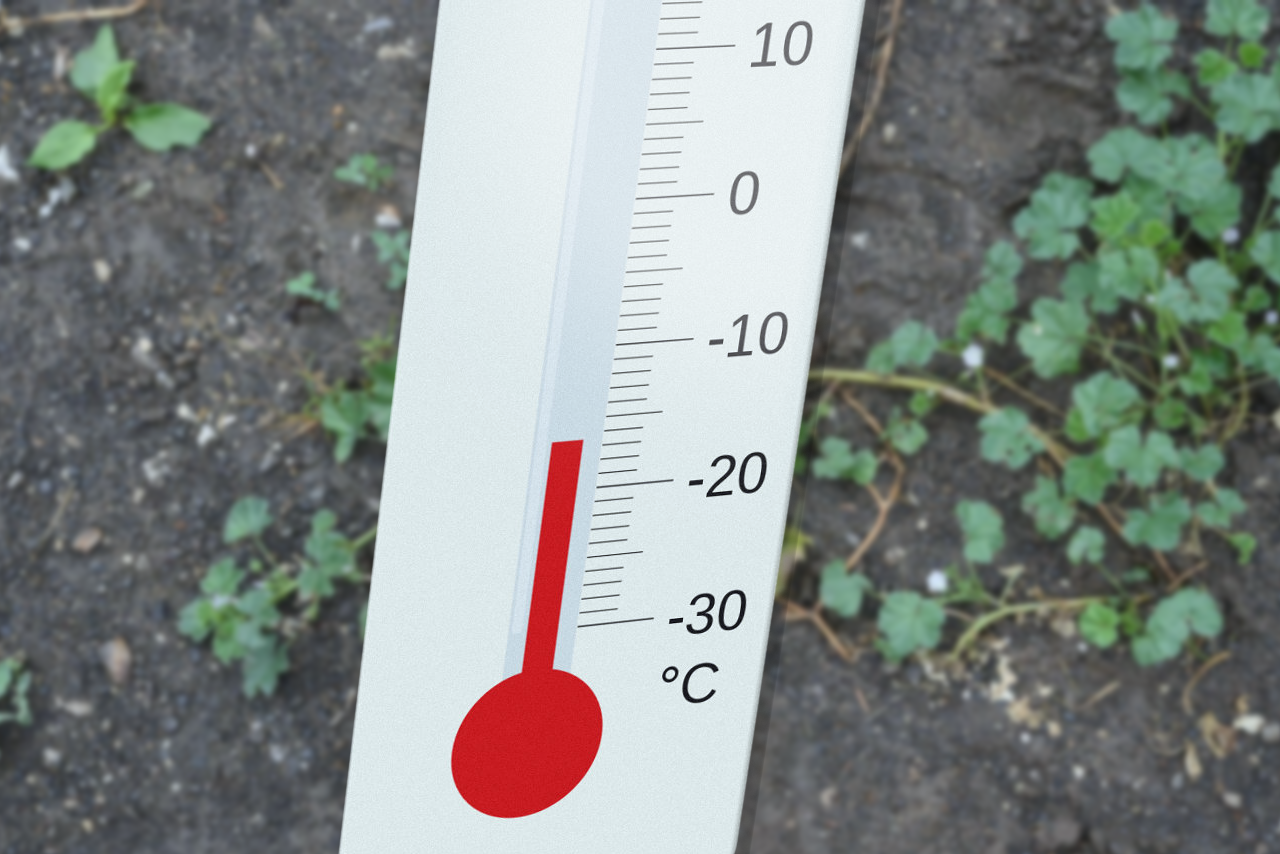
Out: {"value": -16.5, "unit": "°C"}
